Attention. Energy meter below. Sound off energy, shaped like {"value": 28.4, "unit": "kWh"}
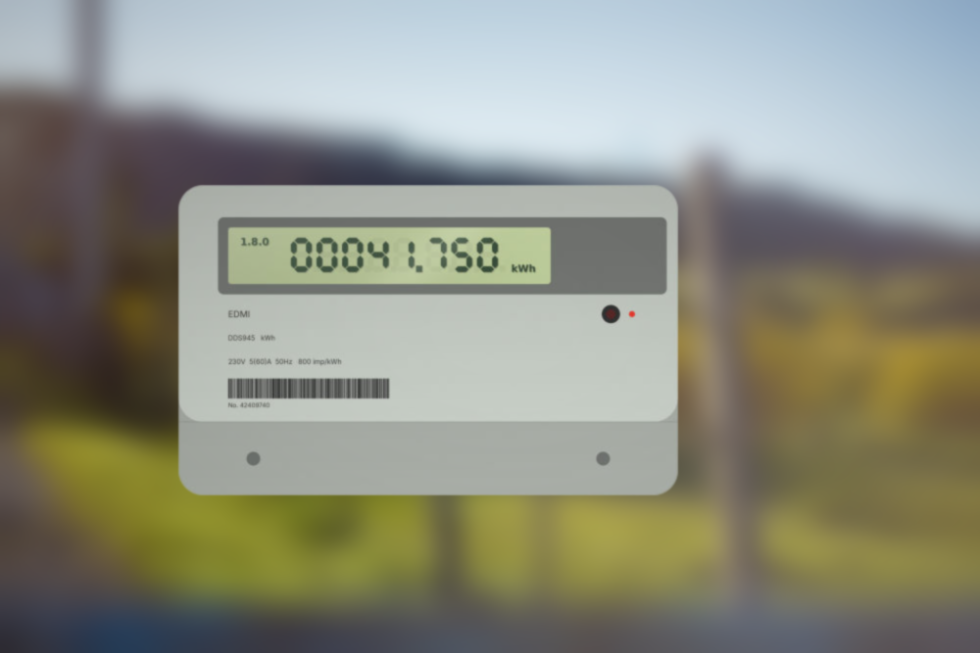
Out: {"value": 41.750, "unit": "kWh"}
